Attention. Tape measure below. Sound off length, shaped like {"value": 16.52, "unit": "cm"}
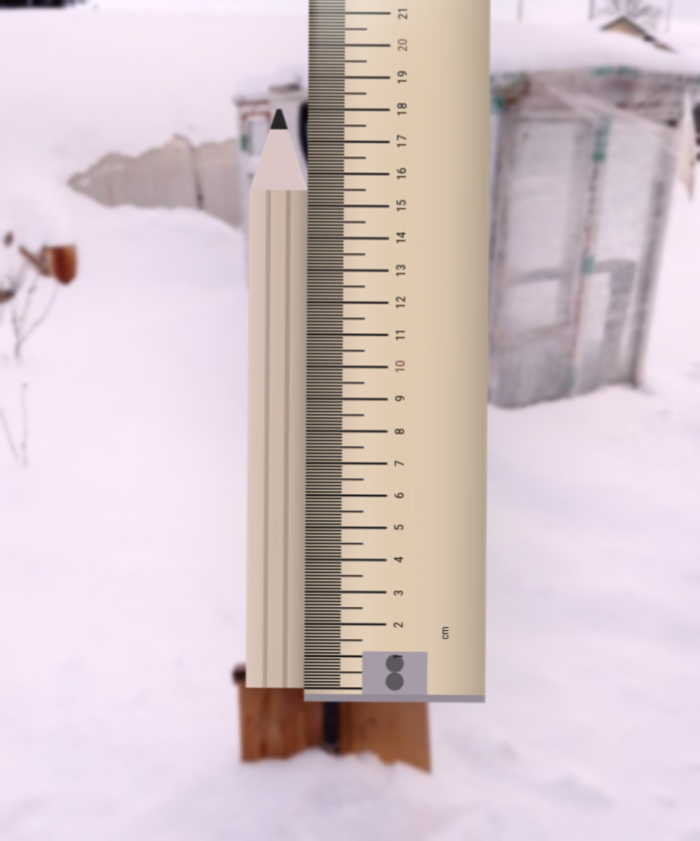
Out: {"value": 18, "unit": "cm"}
